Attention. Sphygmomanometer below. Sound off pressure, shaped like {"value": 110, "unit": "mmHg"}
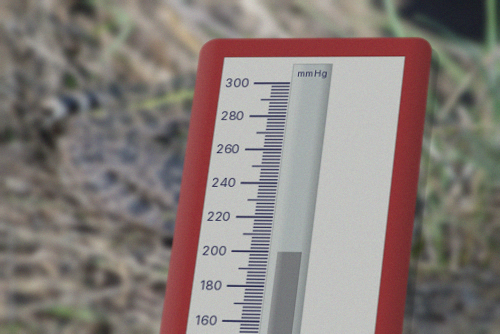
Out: {"value": 200, "unit": "mmHg"}
